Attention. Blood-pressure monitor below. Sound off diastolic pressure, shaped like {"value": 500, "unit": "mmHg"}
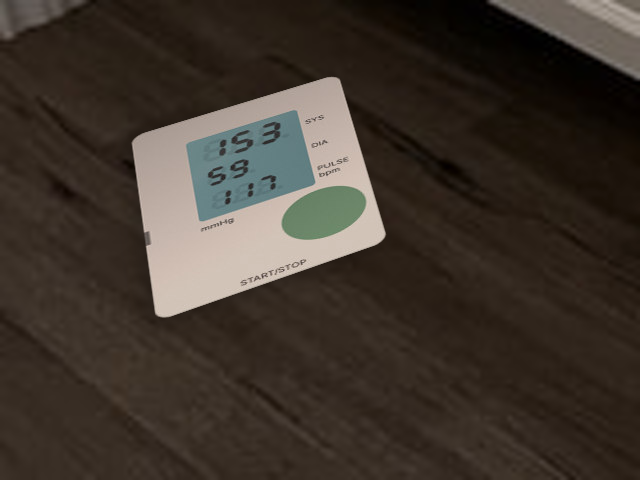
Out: {"value": 59, "unit": "mmHg"}
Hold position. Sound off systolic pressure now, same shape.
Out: {"value": 153, "unit": "mmHg"}
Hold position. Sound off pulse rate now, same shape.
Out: {"value": 117, "unit": "bpm"}
